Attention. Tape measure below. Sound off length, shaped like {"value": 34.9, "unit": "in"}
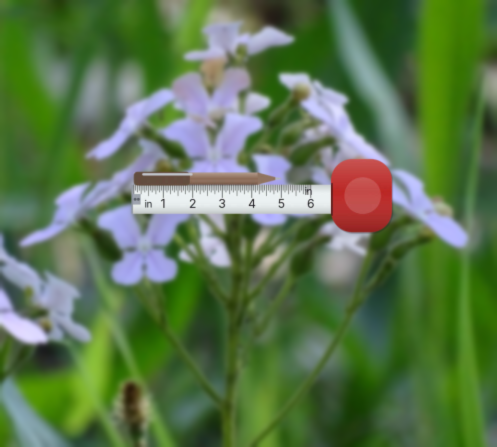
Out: {"value": 5, "unit": "in"}
